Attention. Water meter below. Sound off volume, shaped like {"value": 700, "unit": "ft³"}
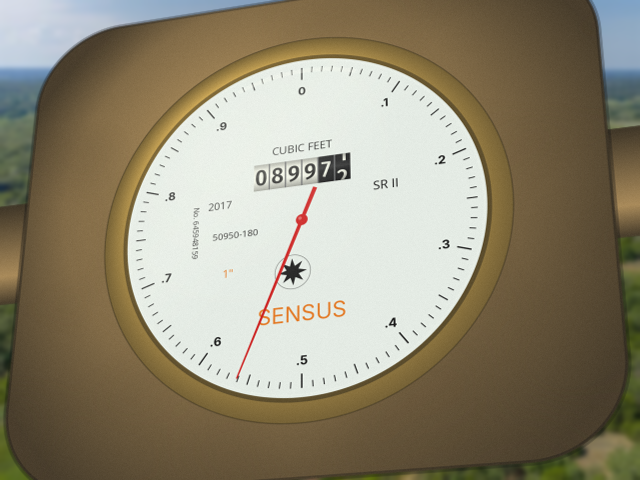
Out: {"value": 89971.56, "unit": "ft³"}
